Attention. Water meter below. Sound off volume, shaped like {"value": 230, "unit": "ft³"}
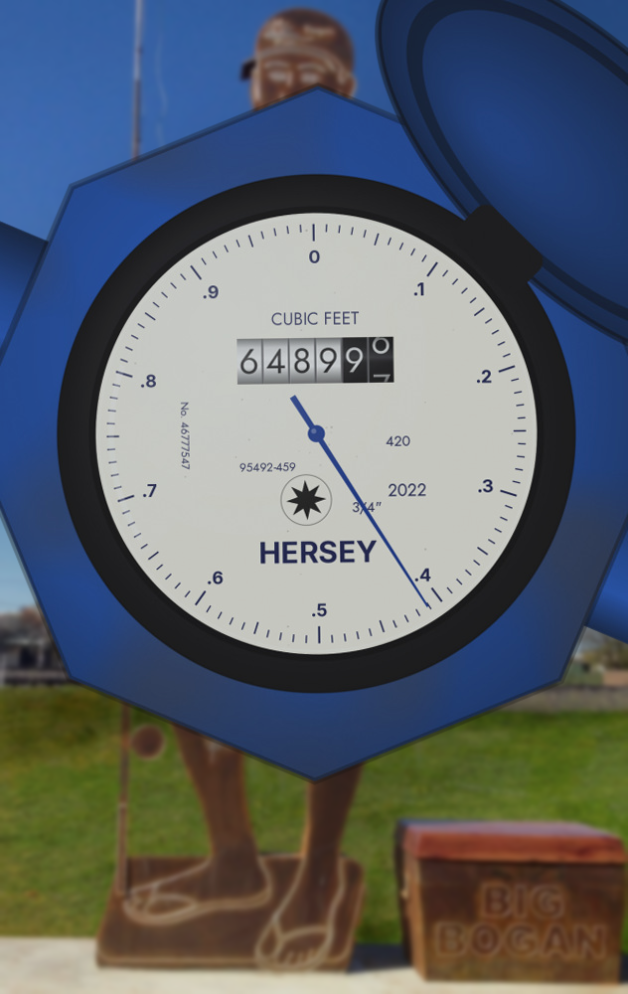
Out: {"value": 648996.41, "unit": "ft³"}
